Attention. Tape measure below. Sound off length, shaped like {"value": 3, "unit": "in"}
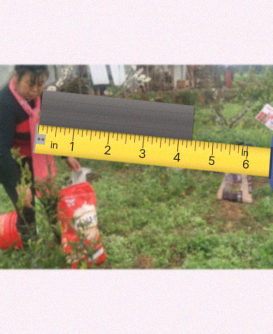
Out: {"value": 4.375, "unit": "in"}
